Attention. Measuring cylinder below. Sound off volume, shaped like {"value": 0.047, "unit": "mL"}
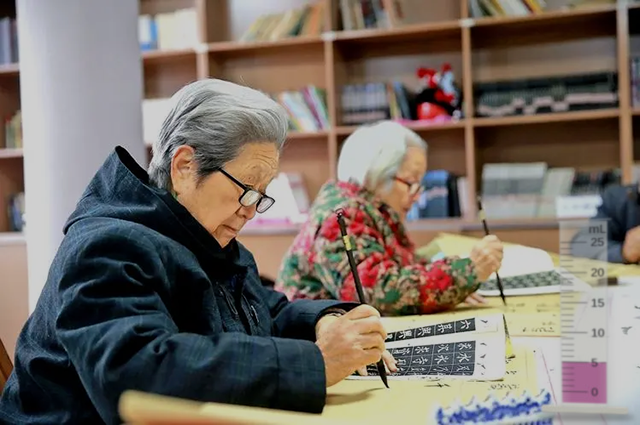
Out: {"value": 5, "unit": "mL"}
